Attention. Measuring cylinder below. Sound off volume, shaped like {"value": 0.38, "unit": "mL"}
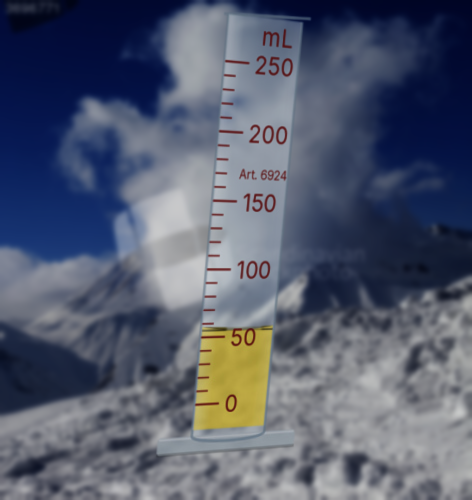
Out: {"value": 55, "unit": "mL"}
